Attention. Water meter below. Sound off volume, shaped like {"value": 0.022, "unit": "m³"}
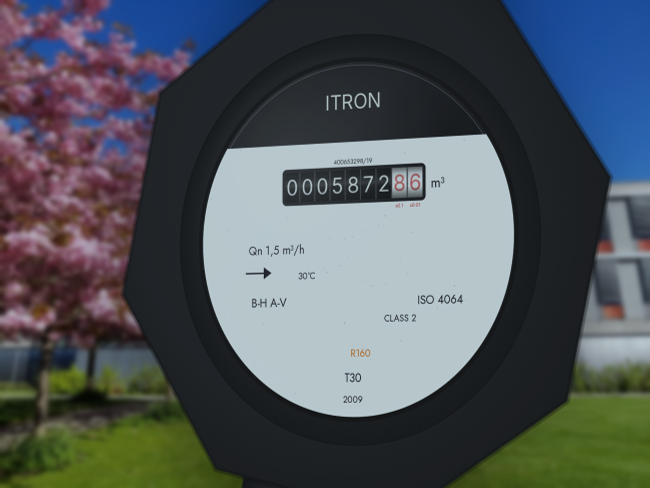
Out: {"value": 5872.86, "unit": "m³"}
